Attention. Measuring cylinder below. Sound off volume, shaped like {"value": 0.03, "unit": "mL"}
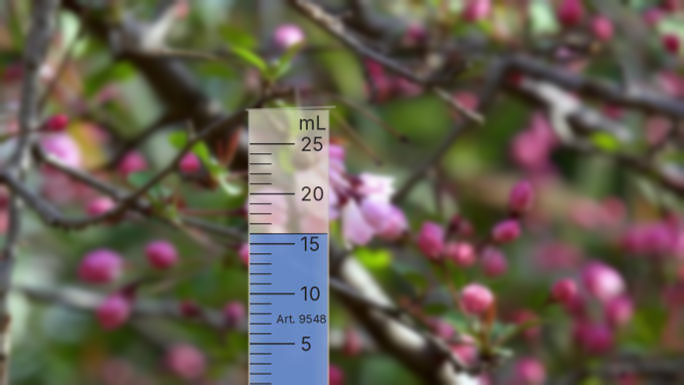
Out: {"value": 16, "unit": "mL"}
